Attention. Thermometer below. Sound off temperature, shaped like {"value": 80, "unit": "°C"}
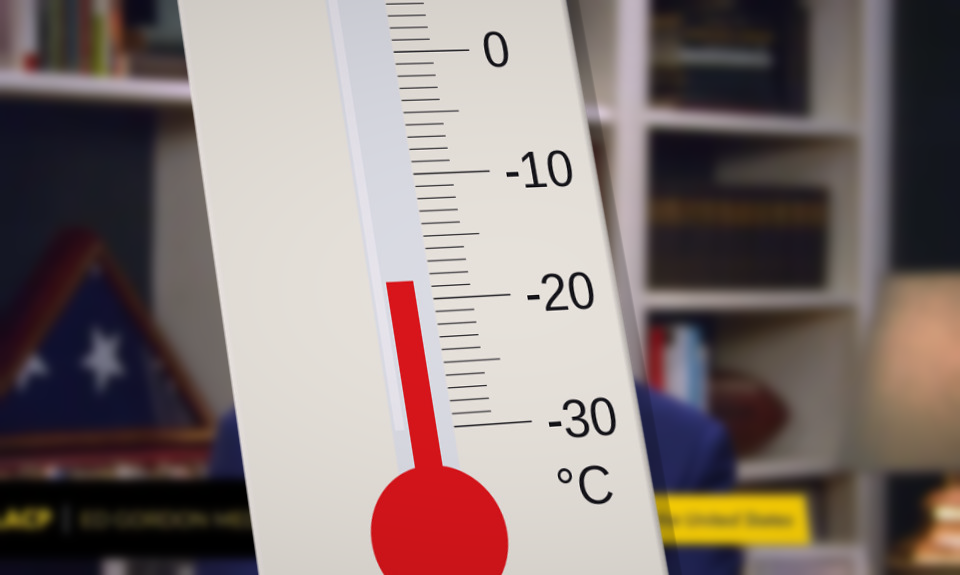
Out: {"value": -18.5, "unit": "°C"}
